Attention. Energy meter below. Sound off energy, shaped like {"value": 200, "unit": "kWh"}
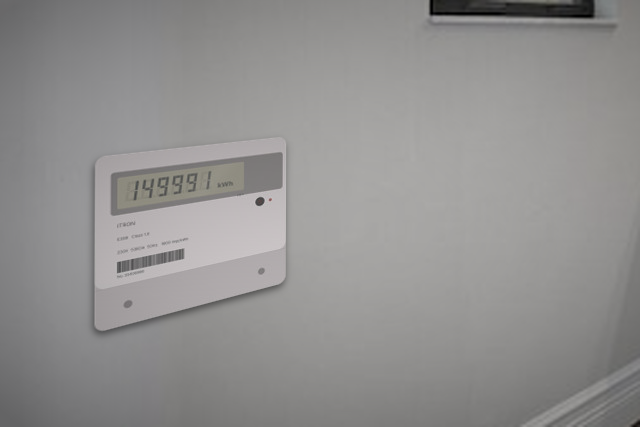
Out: {"value": 149991, "unit": "kWh"}
